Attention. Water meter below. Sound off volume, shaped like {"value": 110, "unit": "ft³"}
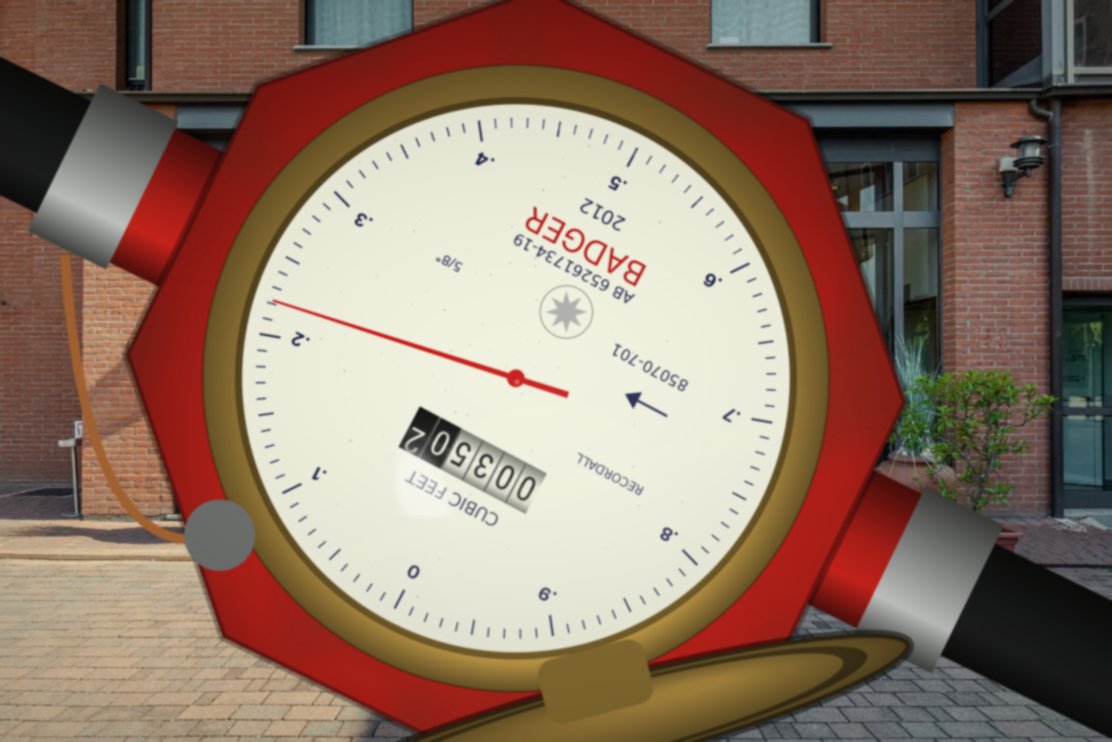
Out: {"value": 3502.22, "unit": "ft³"}
